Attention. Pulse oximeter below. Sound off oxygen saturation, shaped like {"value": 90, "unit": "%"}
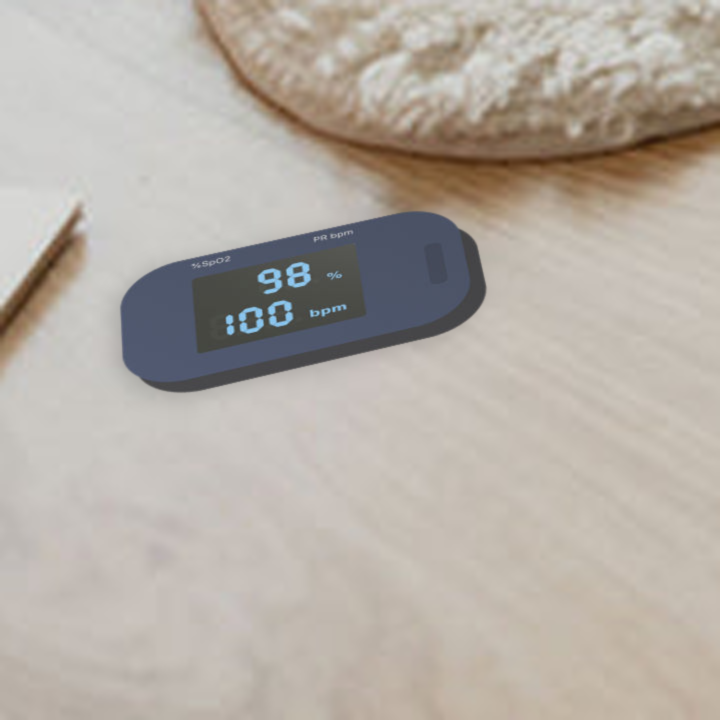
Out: {"value": 98, "unit": "%"}
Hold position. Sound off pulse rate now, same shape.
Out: {"value": 100, "unit": "bpm"}
